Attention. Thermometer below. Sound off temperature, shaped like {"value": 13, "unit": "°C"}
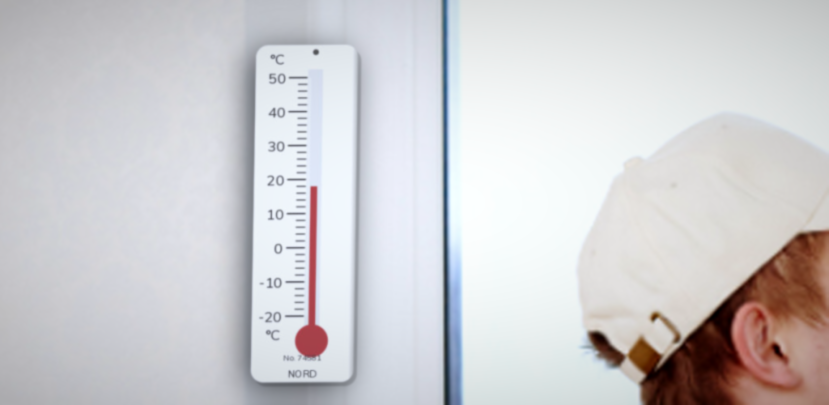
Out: {"value": 18, "unit": "°C"}
